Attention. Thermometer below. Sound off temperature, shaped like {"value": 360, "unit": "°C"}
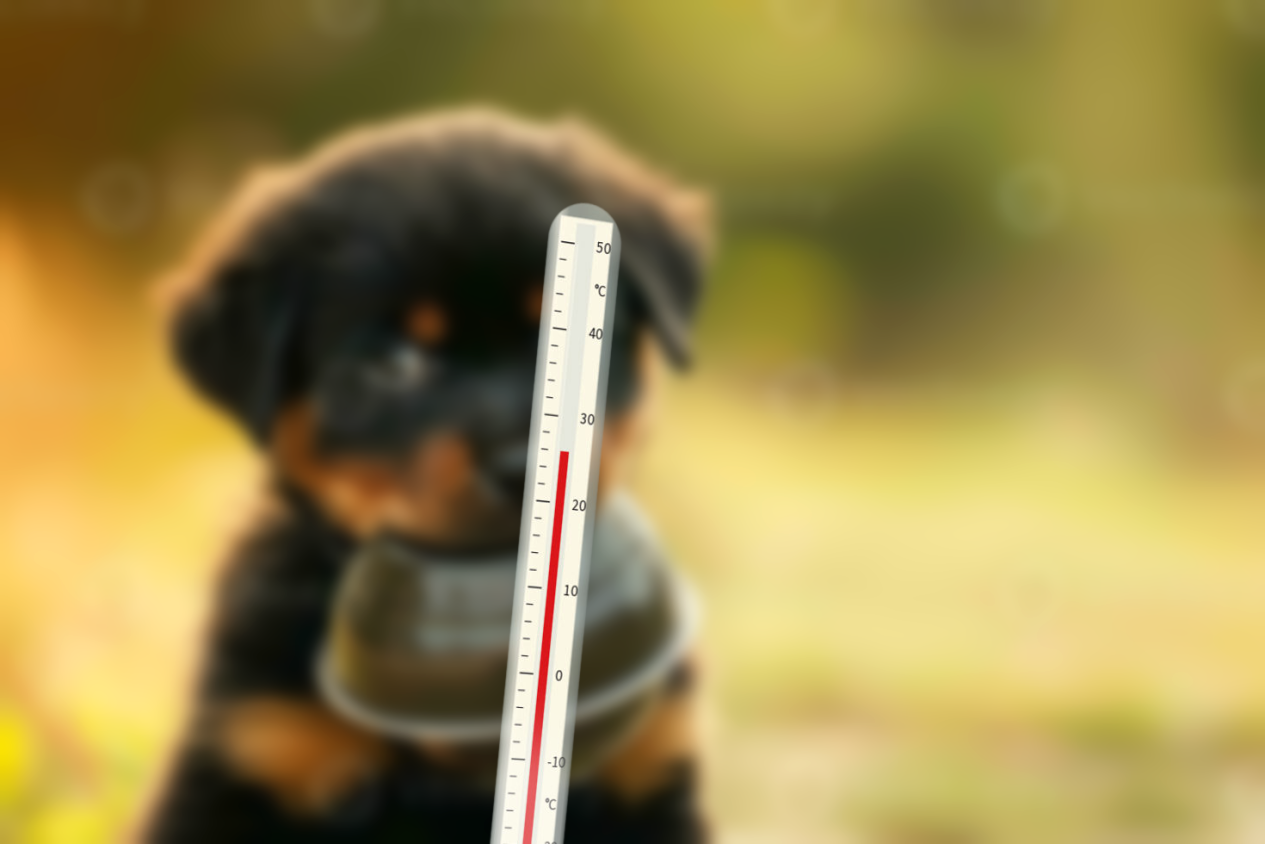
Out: {"value": 26, "unit": "°C"}
